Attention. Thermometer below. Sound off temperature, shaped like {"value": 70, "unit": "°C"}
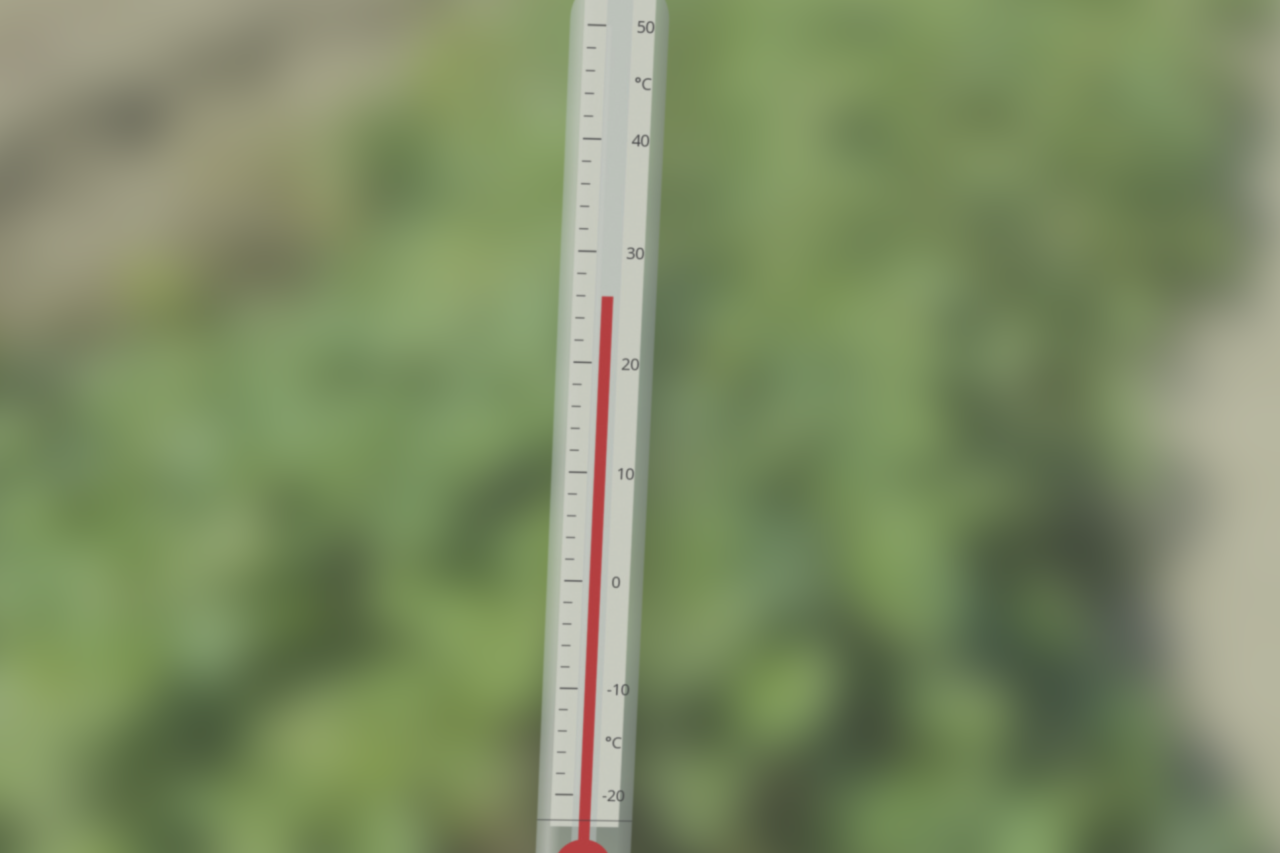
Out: {"value": 26, "unit": "°C"}
